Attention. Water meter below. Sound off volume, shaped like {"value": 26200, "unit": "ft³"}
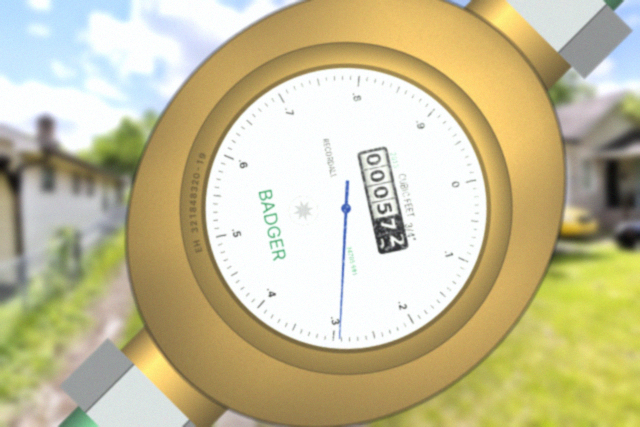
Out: {"value": 572.29, "unit": "ft³"}
